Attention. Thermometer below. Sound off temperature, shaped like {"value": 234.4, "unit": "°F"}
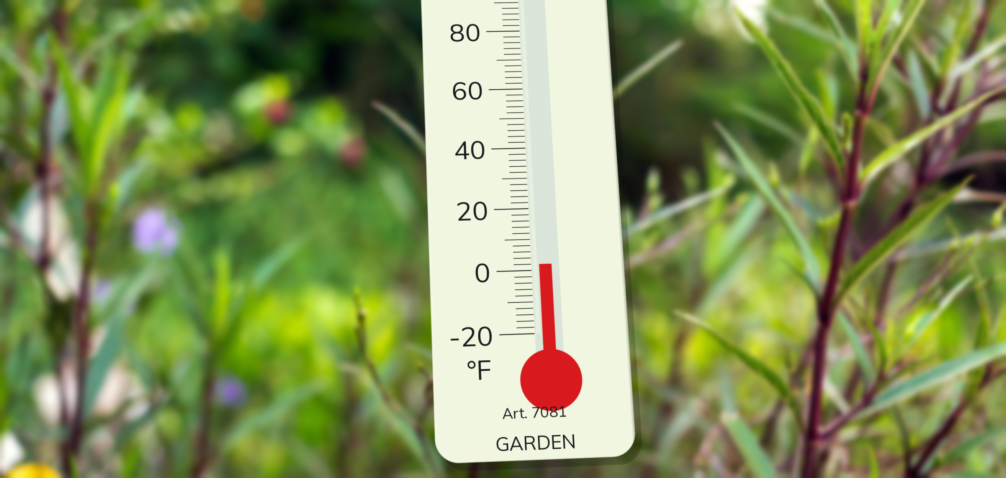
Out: {"value": 2, "unit": "°F"}
